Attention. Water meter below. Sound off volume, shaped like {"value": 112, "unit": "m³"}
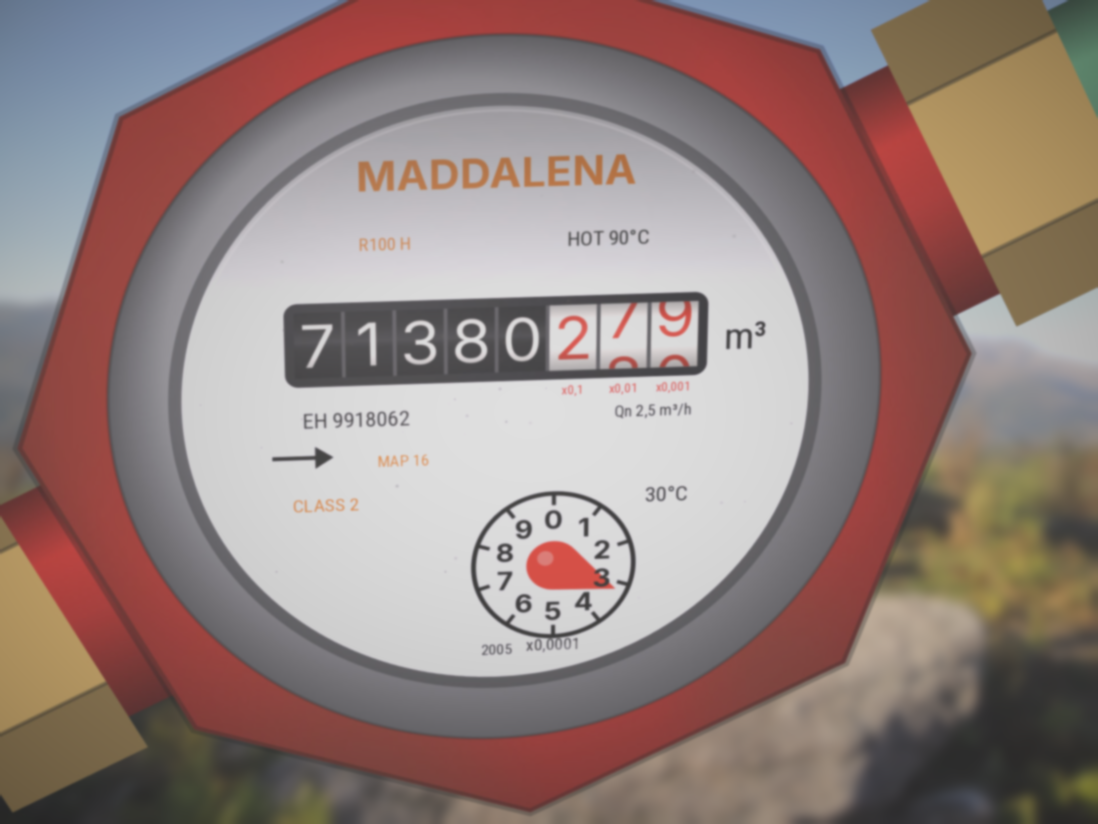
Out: {"value": 71380.2793, "unit": "m³"}
